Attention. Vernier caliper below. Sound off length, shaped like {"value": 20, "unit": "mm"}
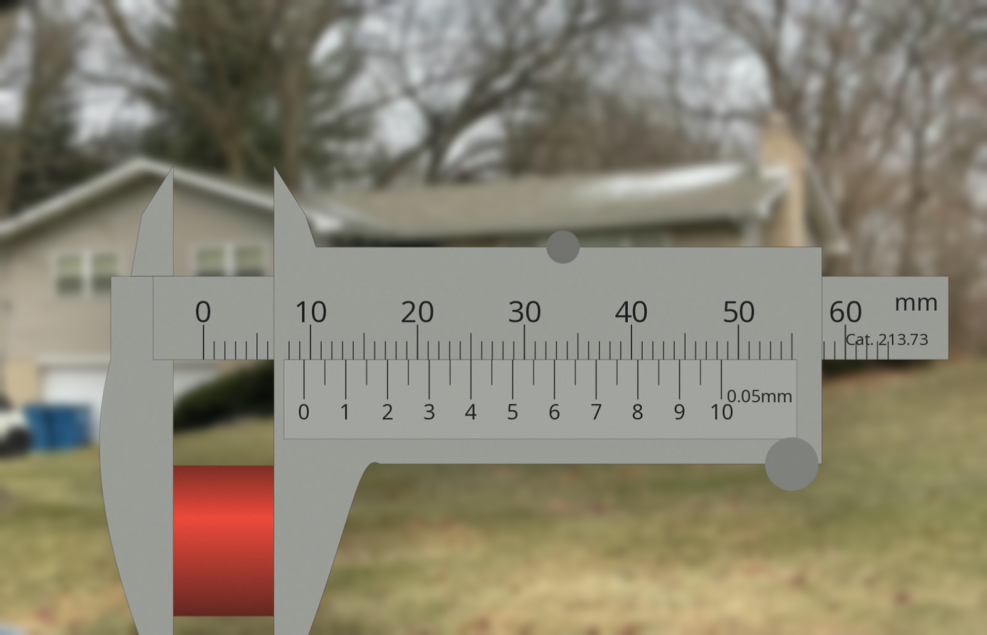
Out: {"value": 9.4, "unit": "mm"}
